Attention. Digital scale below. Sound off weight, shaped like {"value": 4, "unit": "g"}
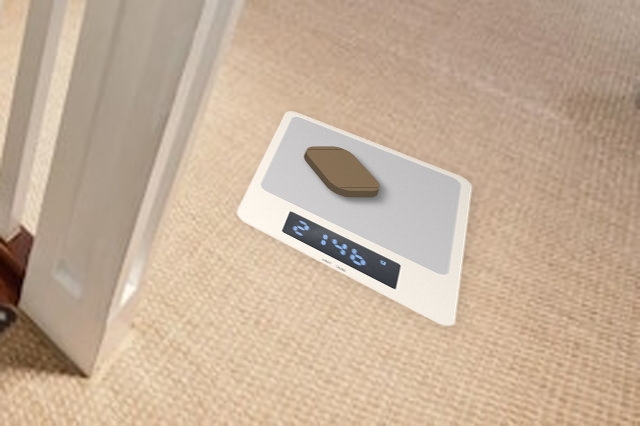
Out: {"value": 2146, "unit": "g"}
